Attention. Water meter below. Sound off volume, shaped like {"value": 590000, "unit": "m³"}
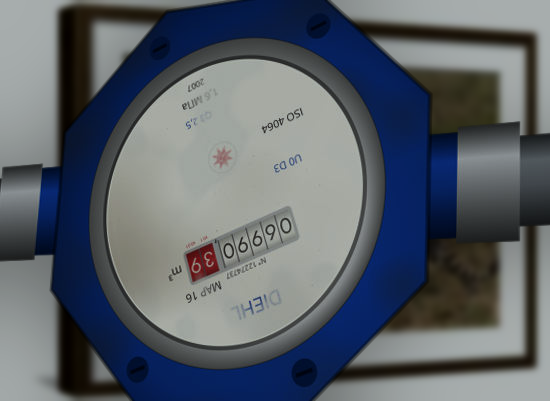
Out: {"value": 6990.39, "unit": "m³"}
